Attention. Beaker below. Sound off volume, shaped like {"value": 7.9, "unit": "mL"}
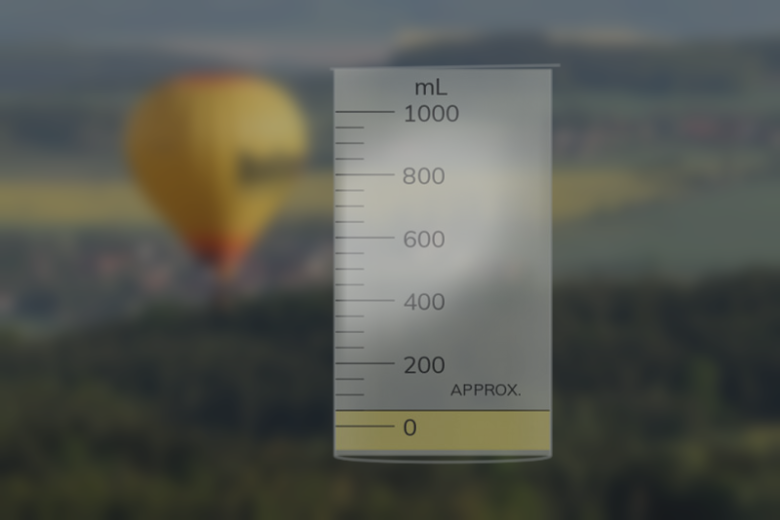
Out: {"value": 50, "unit": "mL"}
